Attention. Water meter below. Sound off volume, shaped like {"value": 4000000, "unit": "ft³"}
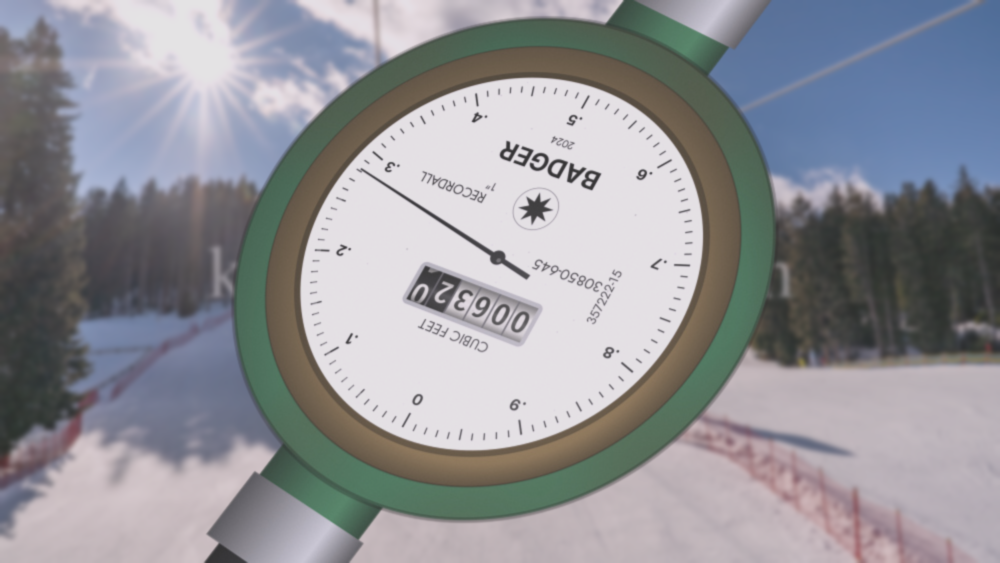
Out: {"value": 6320.28, "unit": "ft³"}
